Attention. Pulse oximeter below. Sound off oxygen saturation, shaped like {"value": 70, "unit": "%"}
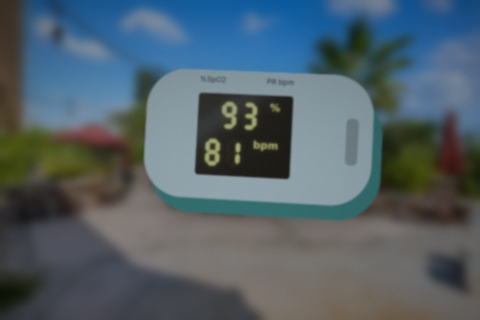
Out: {"value": 93, "unit": "%"}
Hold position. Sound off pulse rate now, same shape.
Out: {"value": 81, "unit": "bpm"}
